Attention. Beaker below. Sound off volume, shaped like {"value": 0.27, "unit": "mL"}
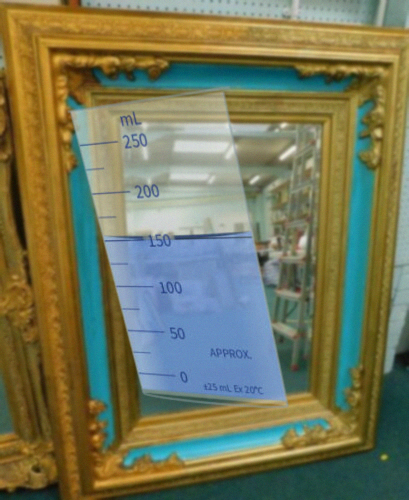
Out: {"value": 150, "unit": "mL"}
